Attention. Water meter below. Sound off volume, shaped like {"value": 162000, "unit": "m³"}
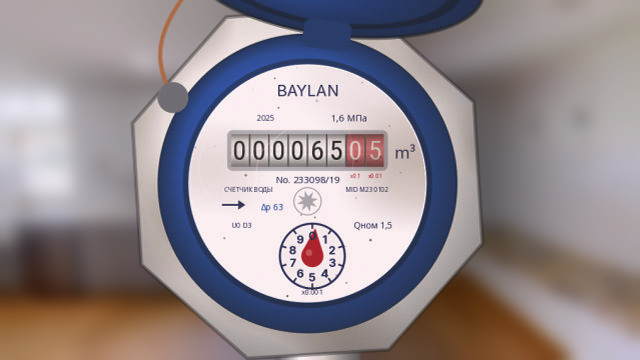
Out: {"value": 65.050, "unit": "m³"}
